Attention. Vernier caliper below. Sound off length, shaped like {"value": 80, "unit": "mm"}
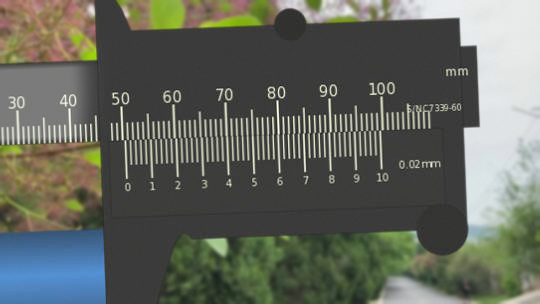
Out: {"value": 50.5, "unit": "mm"}
